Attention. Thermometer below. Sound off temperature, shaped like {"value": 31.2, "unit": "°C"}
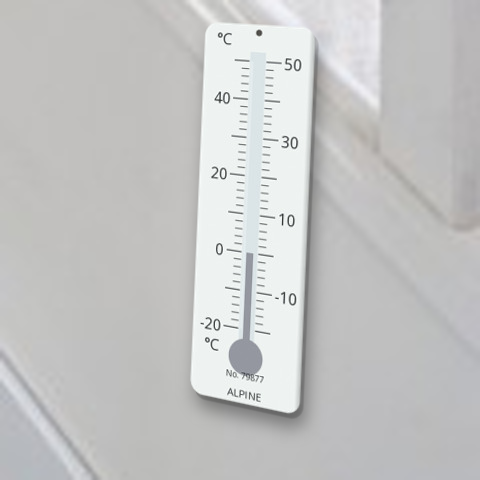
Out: {"value": 0, "unit": "°C"}
